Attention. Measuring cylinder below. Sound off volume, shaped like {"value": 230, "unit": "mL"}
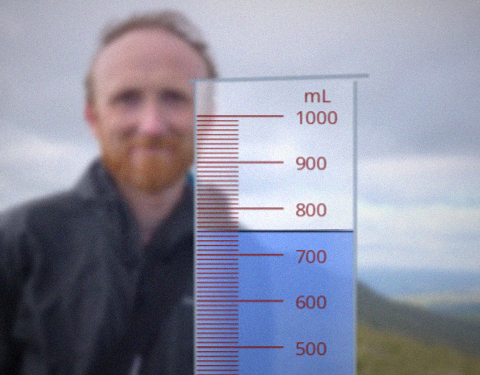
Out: {"value": 750, "unit": "mL"}
